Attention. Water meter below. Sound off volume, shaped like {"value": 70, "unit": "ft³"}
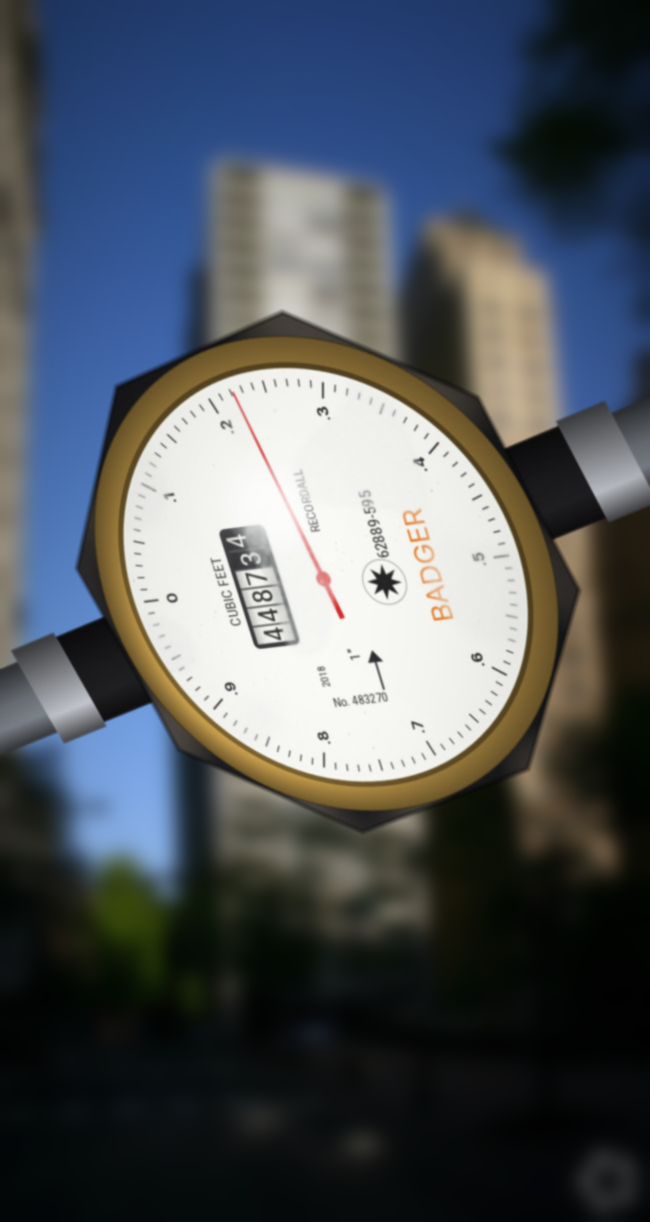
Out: {"value": 448734.22, "unit": "ft³"}
